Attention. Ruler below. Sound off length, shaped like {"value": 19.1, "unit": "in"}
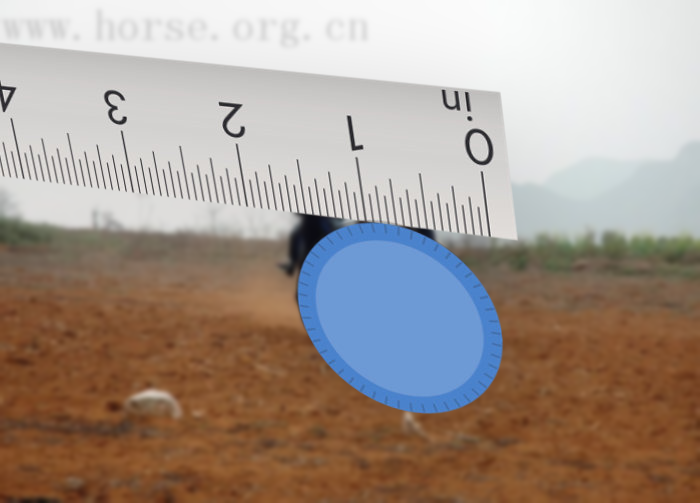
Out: {"value": 1.6875, "unit": "in"}
